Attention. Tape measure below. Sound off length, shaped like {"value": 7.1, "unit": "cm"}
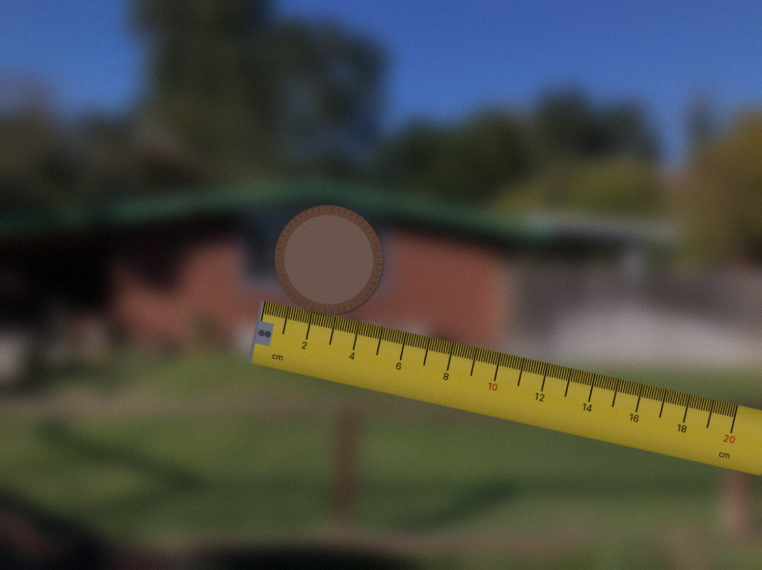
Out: {"value": 4.5, "unit": "cm"}
